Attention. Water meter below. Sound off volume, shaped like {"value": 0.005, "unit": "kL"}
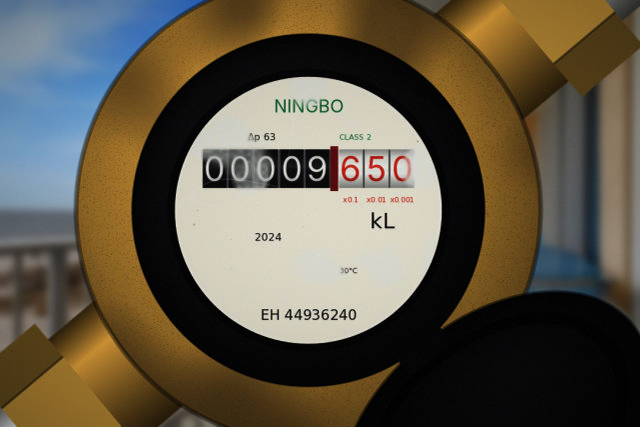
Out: {"value": 9.650, "unit": "kL"}
